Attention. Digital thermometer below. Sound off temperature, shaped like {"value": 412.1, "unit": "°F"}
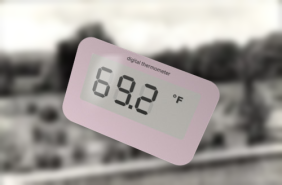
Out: {"value": 69.2, "unit": "°F"}
